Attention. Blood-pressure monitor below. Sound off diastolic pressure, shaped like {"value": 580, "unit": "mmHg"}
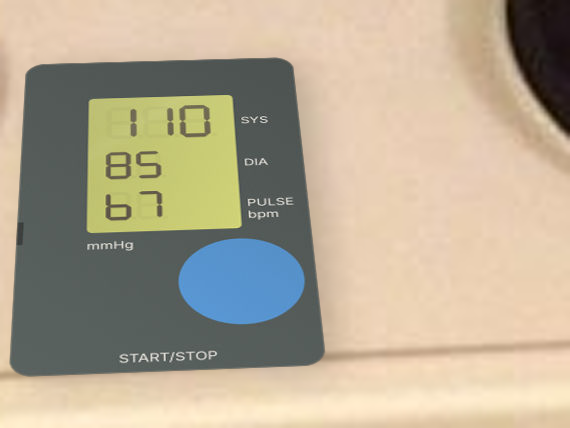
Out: {"value": 85, "unit": "mmHg"}
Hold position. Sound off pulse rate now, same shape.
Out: {"value": 67, "unit": "bpm"}
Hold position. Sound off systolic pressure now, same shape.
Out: {"value": 110, "unit": "mmHg"}
